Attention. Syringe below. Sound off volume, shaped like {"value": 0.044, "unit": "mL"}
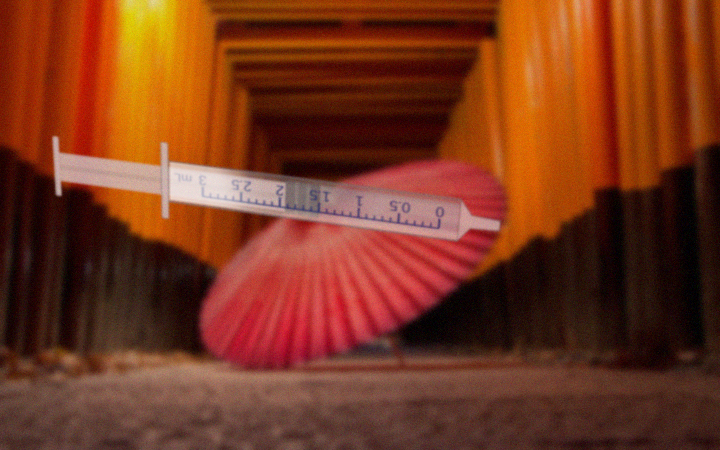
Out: {"value": 1.5, "unit": "mL"}
